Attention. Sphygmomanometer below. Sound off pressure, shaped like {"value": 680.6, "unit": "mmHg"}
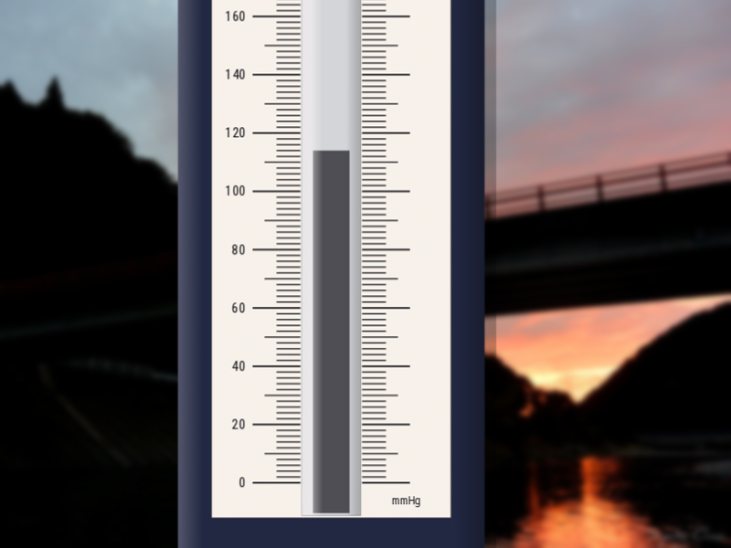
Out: {"value": 114, "unit": "mmHg"}
